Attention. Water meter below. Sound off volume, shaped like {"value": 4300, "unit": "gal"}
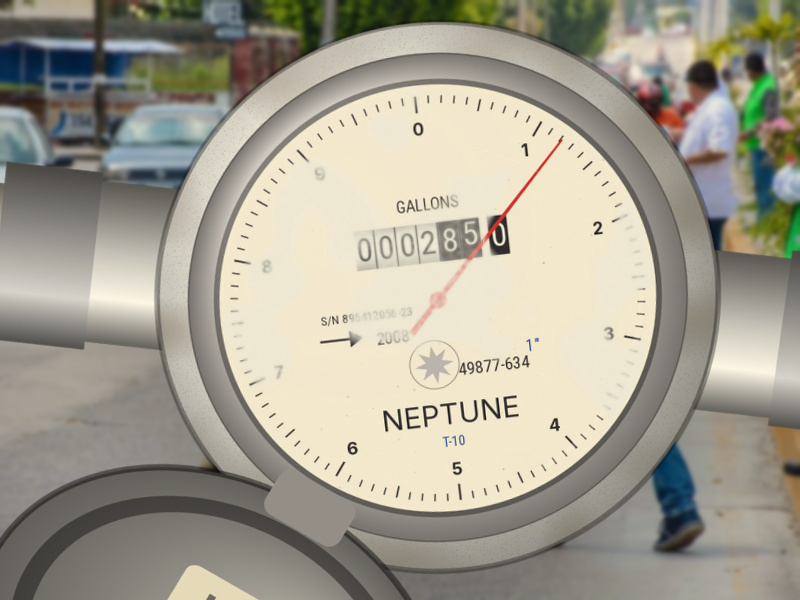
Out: {"value": 2851.2, "unit": "gal"}
